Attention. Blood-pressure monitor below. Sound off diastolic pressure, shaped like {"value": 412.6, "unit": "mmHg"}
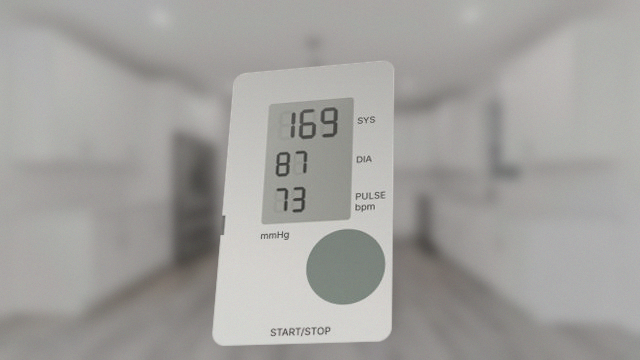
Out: {"value": 87, "unit": "mmHg"}
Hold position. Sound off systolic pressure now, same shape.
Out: {"value": 169, "unit": "mmHg"}
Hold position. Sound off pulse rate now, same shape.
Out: {"value": 73, "unit": "bpm"}
